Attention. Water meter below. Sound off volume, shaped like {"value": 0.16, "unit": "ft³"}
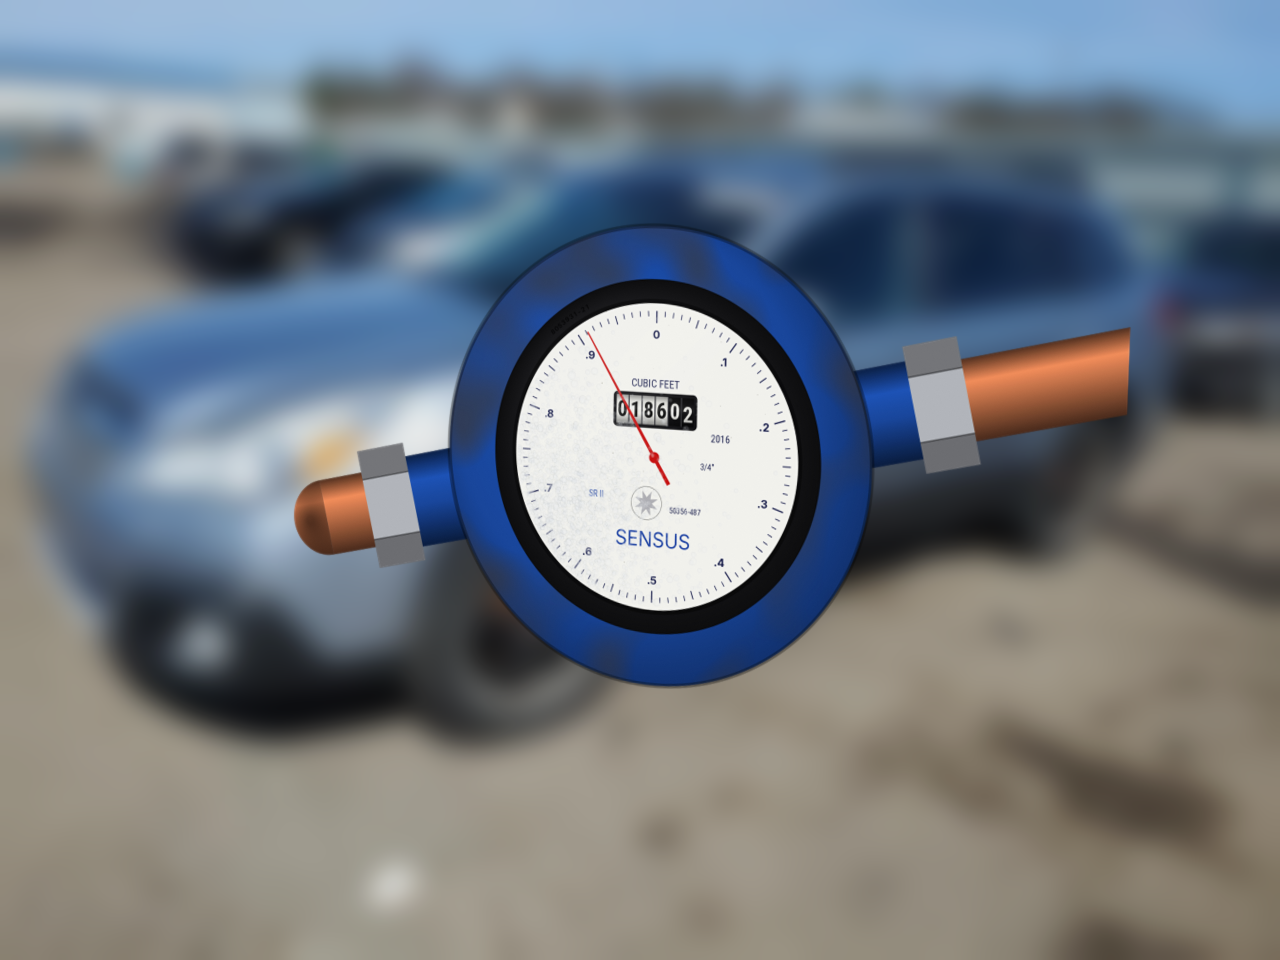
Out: {"value": 18601.91, "unit": "ft³"}
